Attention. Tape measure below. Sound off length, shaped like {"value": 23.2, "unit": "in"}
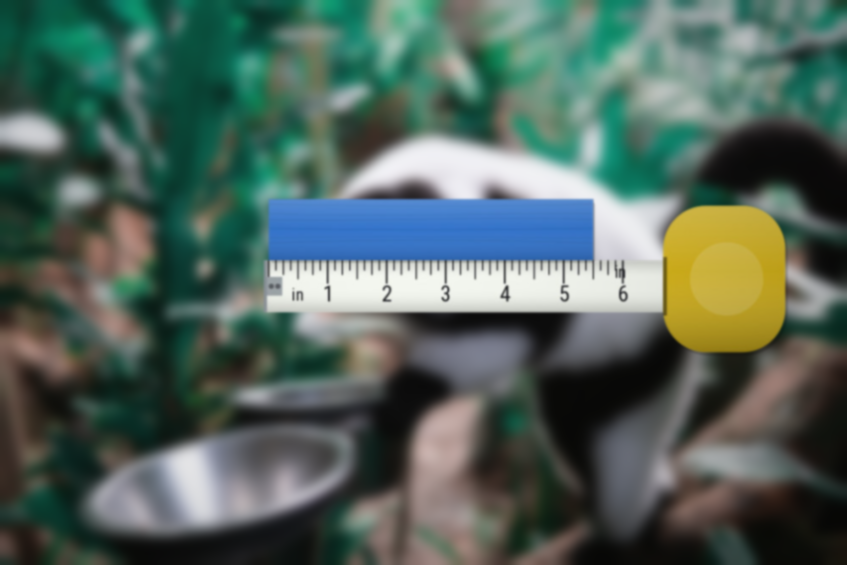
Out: {"value": 5.5, "unit": "in"}
